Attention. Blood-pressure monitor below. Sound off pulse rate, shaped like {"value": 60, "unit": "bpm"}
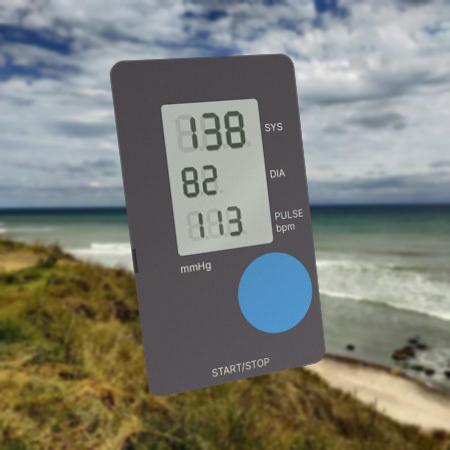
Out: {"value": 113, "unit": "bpm"}
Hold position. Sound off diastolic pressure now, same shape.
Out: {"value": 82, "unit": "mmHg"}
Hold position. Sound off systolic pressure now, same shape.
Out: {"value": 138, "unit": "mmHg"}
